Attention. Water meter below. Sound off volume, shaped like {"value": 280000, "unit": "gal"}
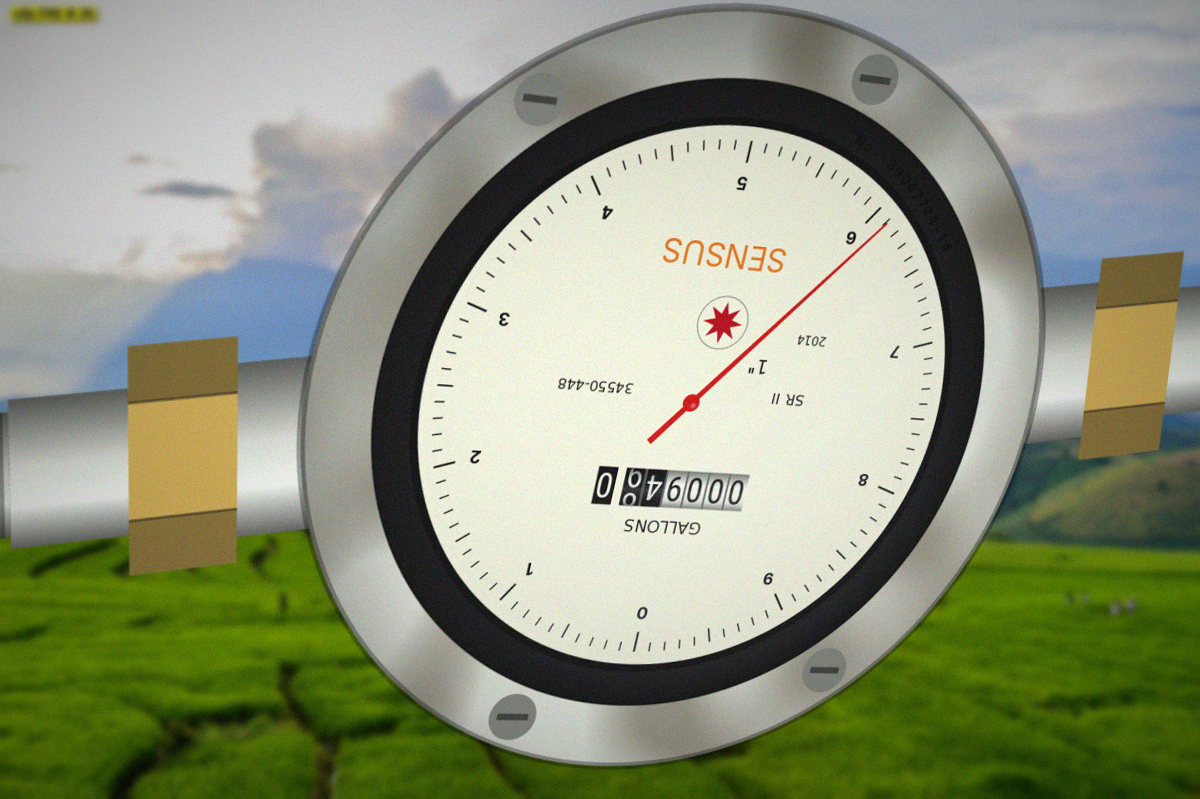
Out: {"value": 9486.1, "unit": "gal"}
